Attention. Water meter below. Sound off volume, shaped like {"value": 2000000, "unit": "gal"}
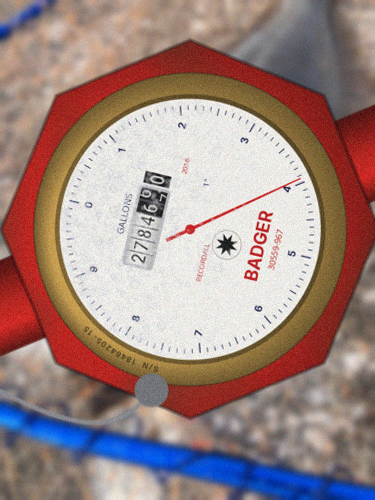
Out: {"value": 2784663.9, "unit": "gal"}
